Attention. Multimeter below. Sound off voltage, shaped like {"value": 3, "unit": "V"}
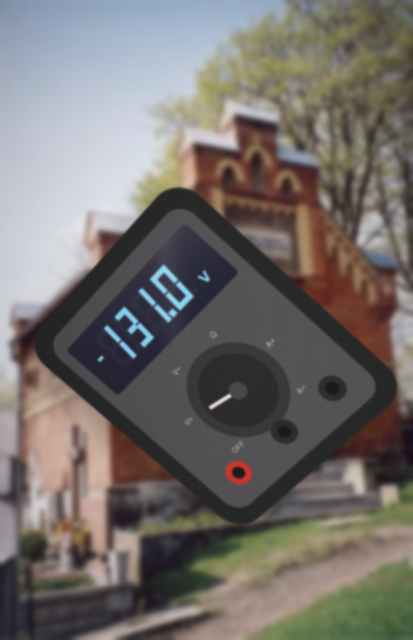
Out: {"value": -131.0, "unit": "V"}
